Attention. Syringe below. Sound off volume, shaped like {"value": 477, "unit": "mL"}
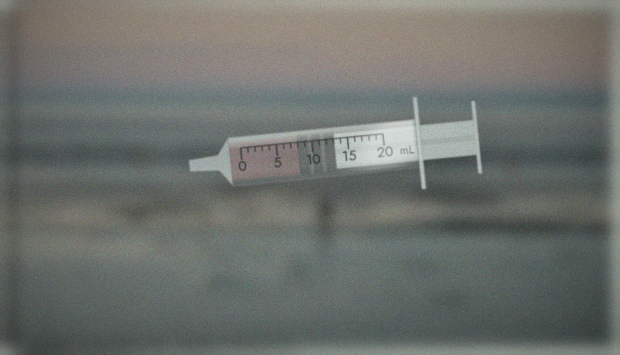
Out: {"value": 8, "unit": "mL"}
